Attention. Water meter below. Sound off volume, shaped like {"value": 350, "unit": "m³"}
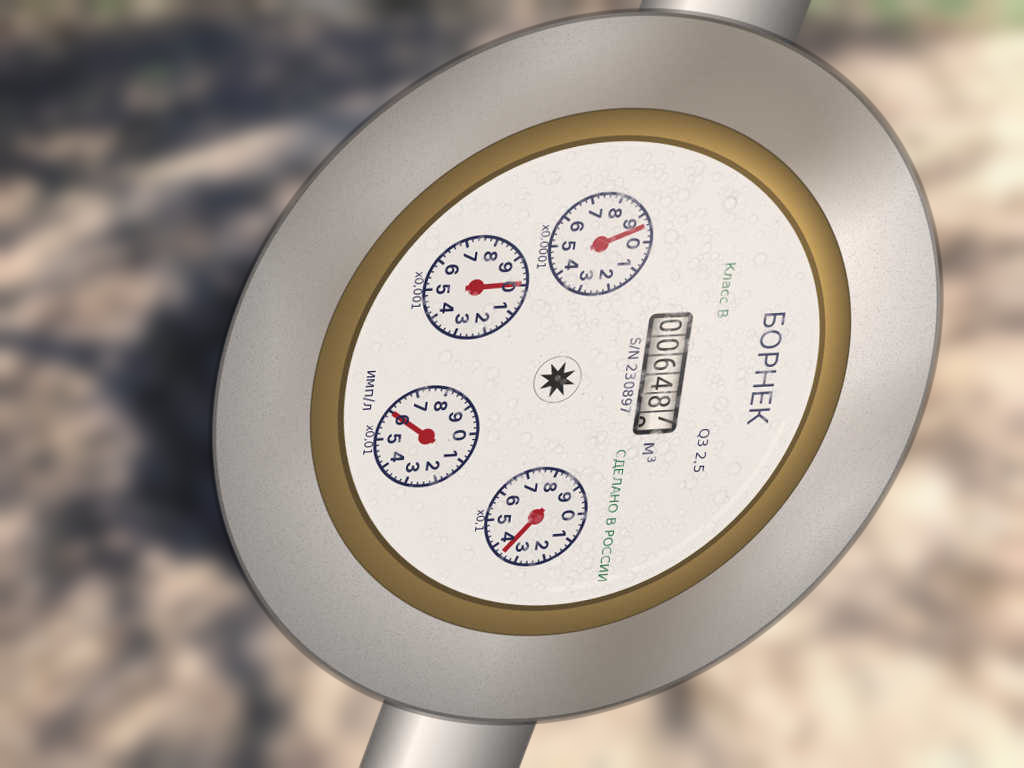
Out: {"value": 6487.3599, "unit": "m³"}
